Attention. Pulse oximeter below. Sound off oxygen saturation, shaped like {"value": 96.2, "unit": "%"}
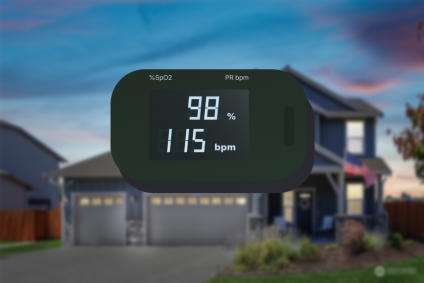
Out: {"value": 98, "unit": "%"}
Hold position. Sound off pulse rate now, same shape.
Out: {"value": 115, "unit": "bpm"}
